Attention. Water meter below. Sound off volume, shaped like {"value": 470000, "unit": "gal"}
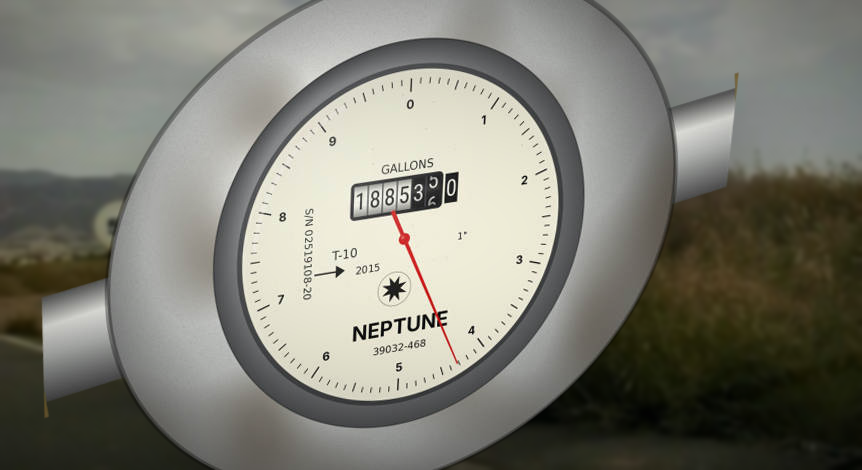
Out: {"value": 1885354.3, "unit": "gal"}
